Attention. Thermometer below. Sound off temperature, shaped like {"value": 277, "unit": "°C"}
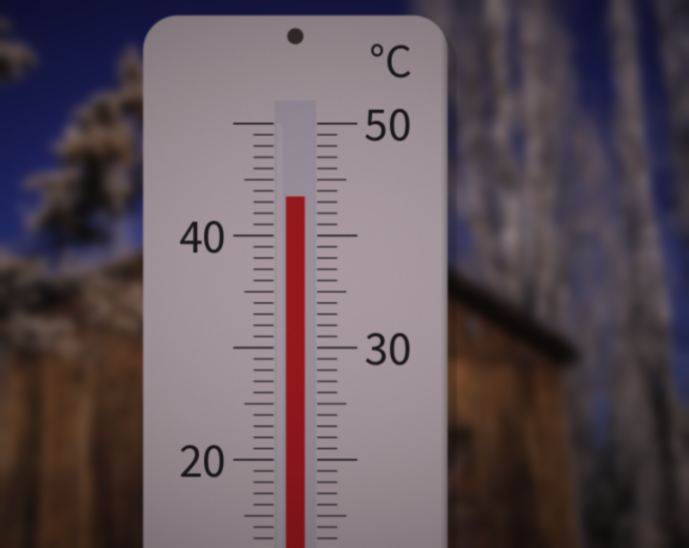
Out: {"value": 43.5, "unit": "°C"}
